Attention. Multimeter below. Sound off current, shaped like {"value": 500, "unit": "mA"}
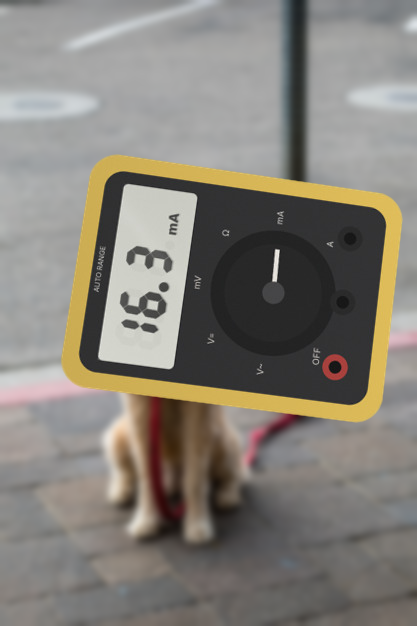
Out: {"value": 16.3, "unit": "mA"}
